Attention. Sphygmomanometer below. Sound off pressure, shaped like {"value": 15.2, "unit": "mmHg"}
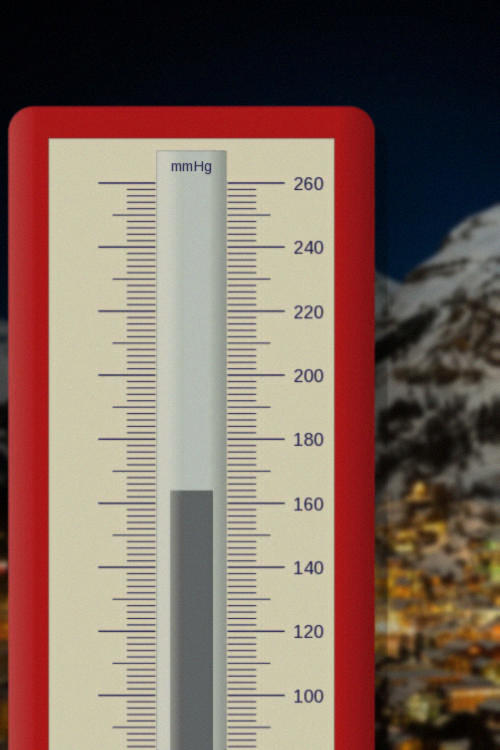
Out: {"value": 164, "unit": "mmHg"}
